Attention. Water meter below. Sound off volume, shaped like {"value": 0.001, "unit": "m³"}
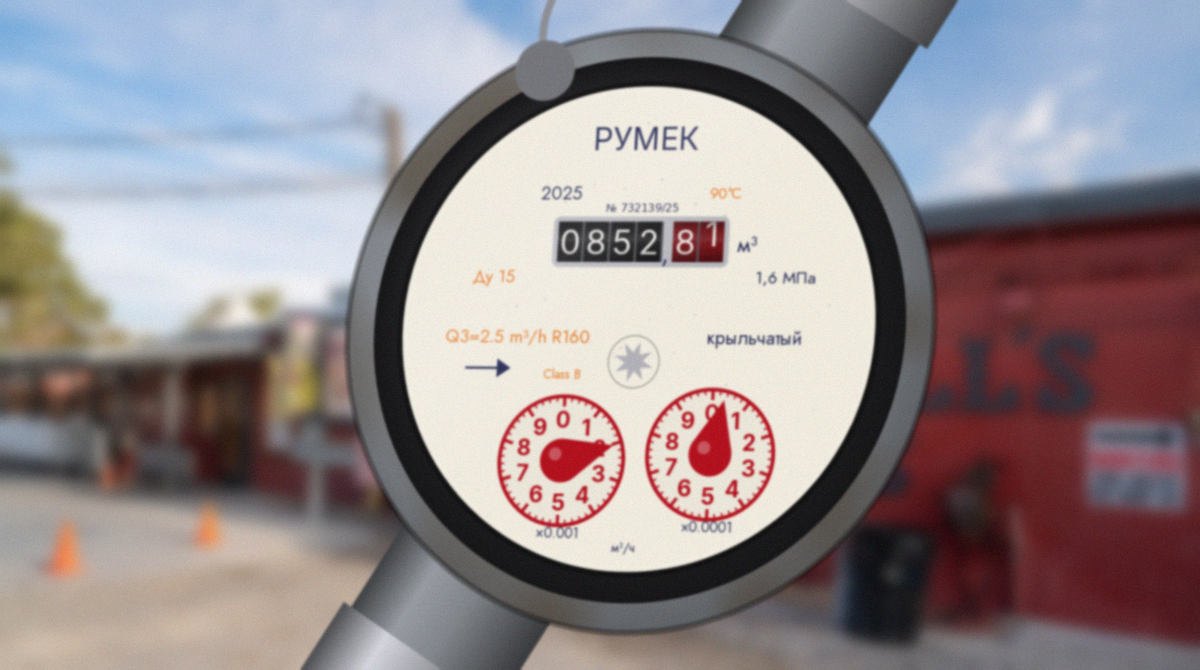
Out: {"value": 852.8120, "unit": "m³"}
